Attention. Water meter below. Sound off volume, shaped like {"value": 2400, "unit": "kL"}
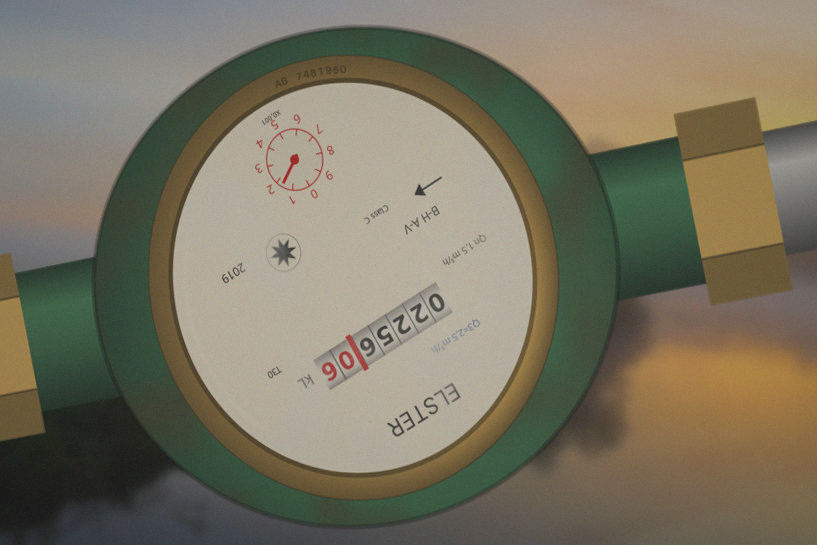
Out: {"value": 2256.061, "unit": "kL"}
